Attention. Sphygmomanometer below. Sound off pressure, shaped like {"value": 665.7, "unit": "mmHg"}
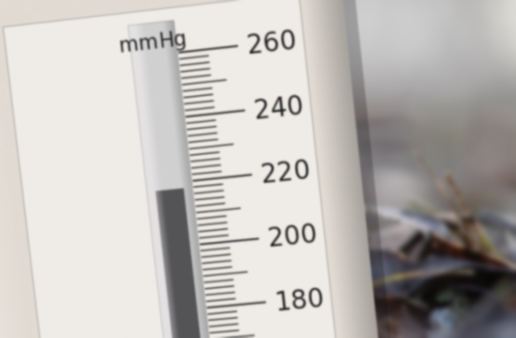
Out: {"value": 218, "unit": "mmHg"}
